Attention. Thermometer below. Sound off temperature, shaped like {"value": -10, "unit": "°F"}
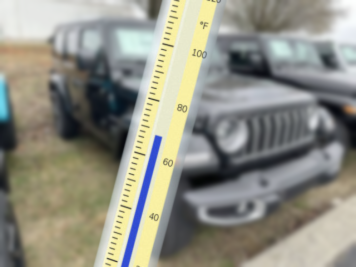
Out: {"value": 68, "unit": "°F"}
